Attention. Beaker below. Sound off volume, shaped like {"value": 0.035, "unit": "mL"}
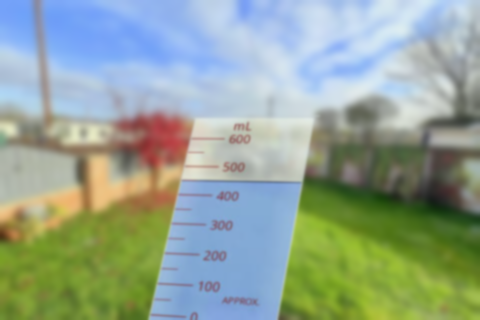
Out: {"value": 450, "unit": "mL"}
